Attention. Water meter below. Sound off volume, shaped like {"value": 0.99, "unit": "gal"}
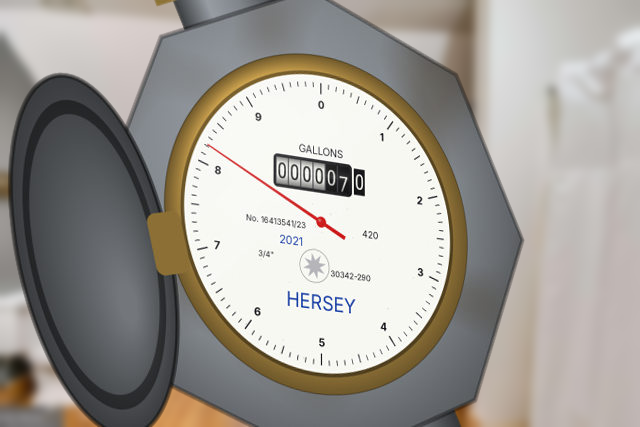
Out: {"value": 68.2, "unit": "gal"}
